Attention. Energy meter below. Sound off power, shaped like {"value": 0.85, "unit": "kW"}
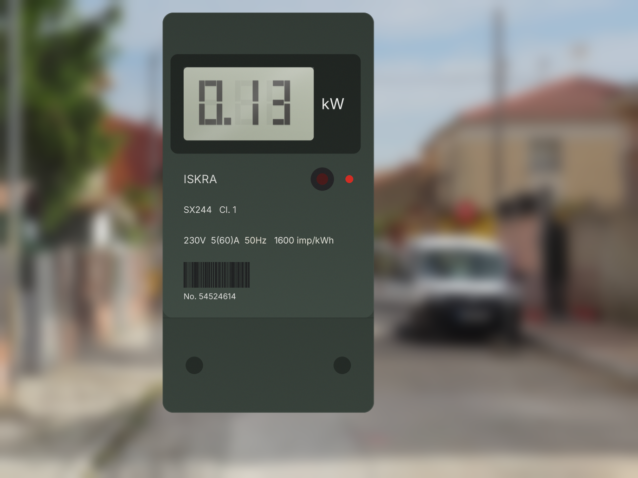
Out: {"value": 0.13, "unit": "kW"}
